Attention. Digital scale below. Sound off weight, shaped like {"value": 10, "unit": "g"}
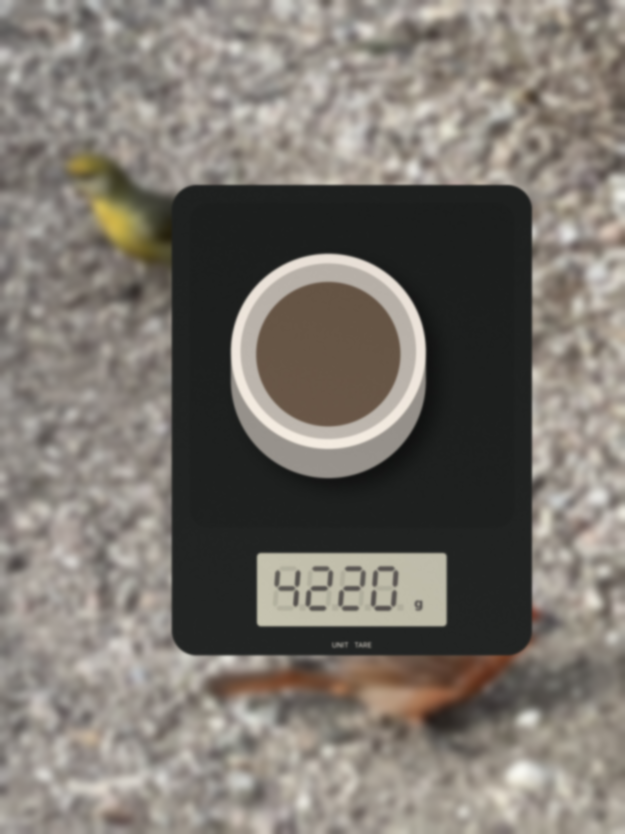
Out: {"value": 4220, "unit": "g"}
